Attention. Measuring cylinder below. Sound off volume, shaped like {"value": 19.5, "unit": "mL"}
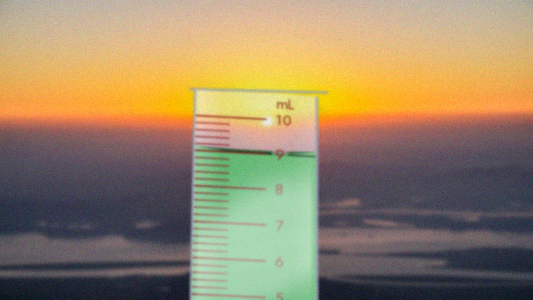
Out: {"value": 9, "unit": "mL"}
